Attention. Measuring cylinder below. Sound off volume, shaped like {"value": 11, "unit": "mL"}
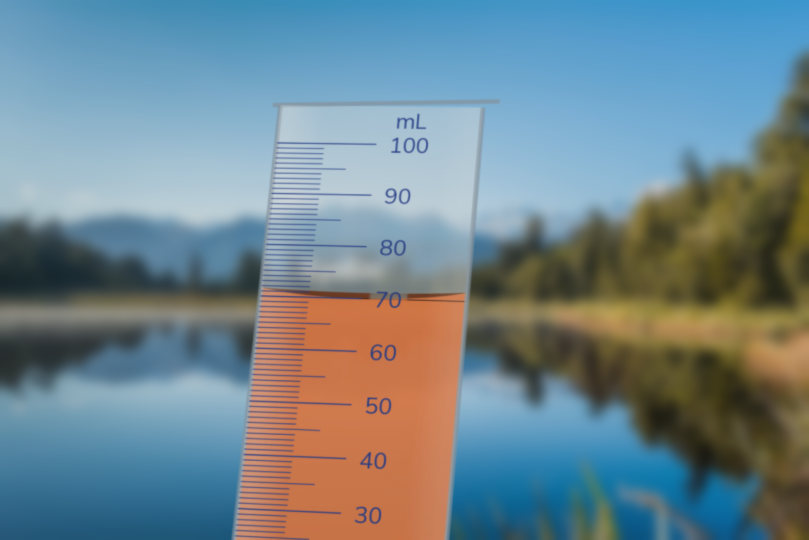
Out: {"value": 70, "unit": "mL"}
